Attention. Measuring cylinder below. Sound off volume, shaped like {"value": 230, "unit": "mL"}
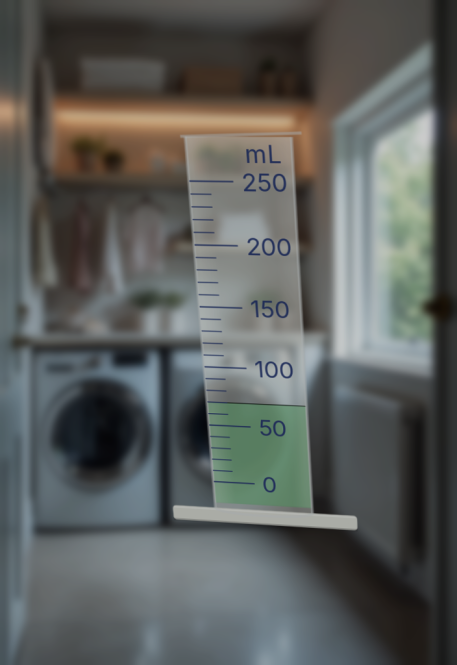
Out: {"value": 70, "unit": "mL"}
